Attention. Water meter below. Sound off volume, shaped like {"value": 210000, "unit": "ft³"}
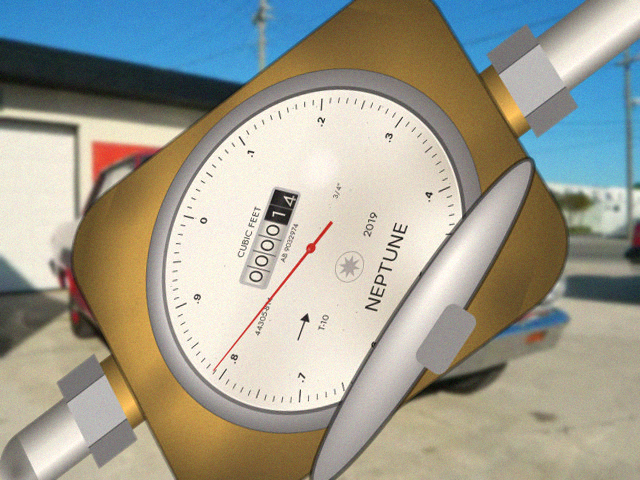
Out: {"value": 13.81, "unit": "ft³"}
